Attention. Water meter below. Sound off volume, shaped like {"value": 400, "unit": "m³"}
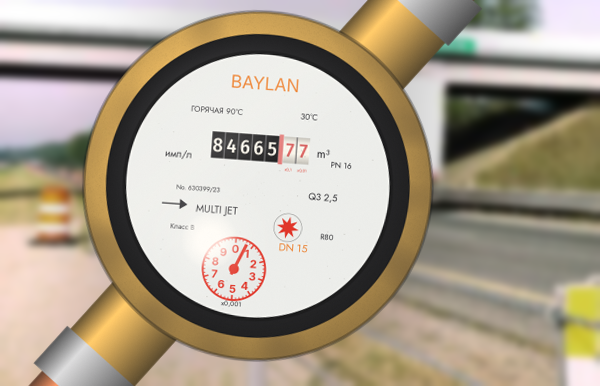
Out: {"value": 84665.770, "unit": "m³"}
